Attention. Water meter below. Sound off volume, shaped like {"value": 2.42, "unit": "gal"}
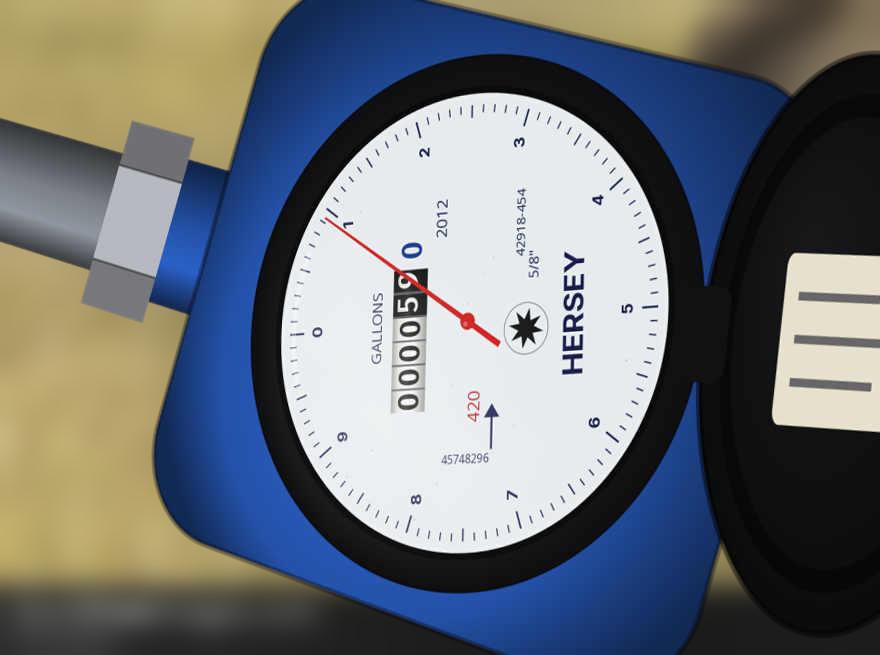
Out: {"value": 590.9, "unit": "gal"}
